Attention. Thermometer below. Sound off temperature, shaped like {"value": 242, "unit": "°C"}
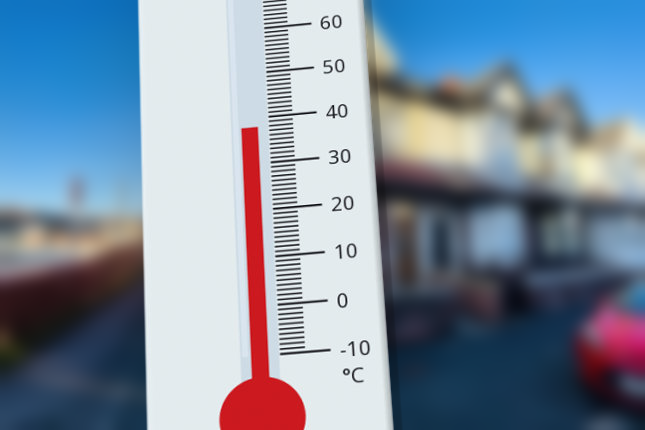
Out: {"value": 38, "unit": "°C"}
